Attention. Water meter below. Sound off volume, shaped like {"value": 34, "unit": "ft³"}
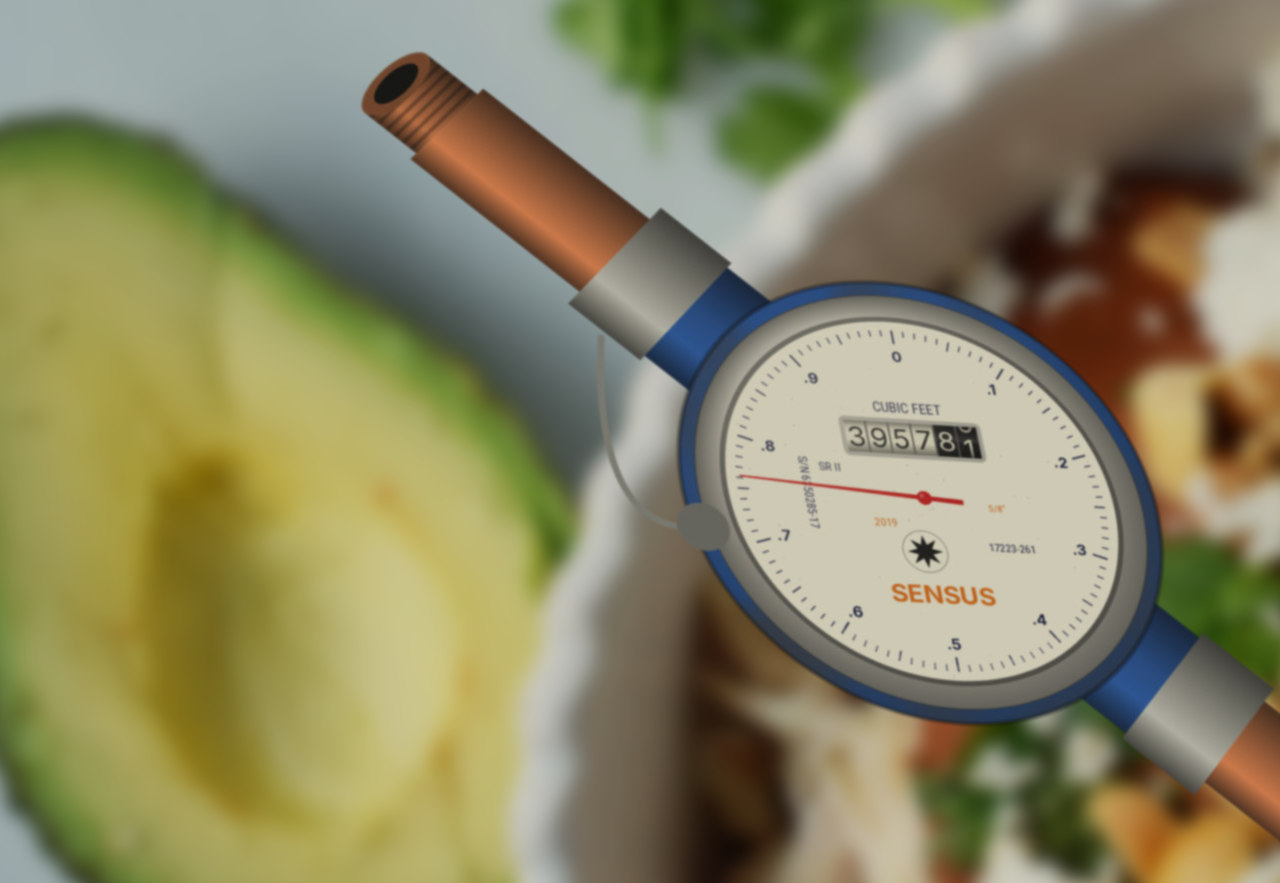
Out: {"value": 395780.76, "unit": "ft³"}
